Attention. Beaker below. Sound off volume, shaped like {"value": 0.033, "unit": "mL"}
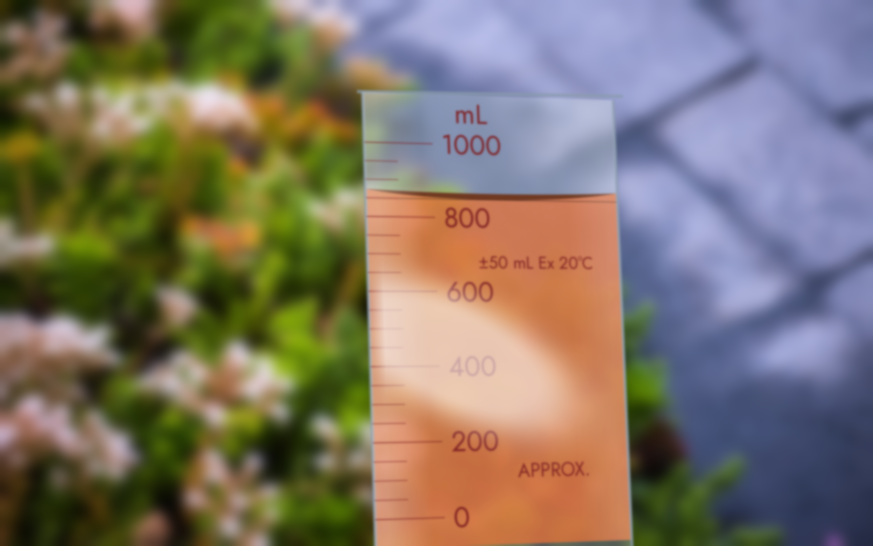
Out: {"value": 850, "unit": "mL"}
